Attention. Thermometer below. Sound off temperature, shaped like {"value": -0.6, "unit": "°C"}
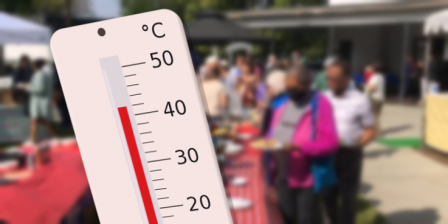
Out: {"value": 42, "unit": "°C"}
